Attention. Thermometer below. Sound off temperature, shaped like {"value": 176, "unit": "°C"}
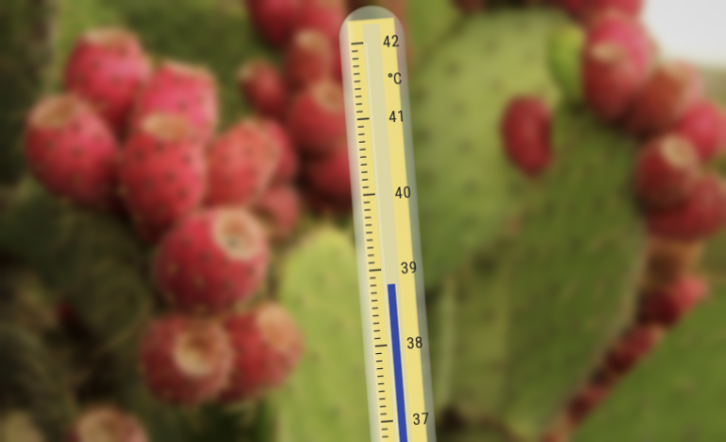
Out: {"value": 38.8, "unit": "°C"}
